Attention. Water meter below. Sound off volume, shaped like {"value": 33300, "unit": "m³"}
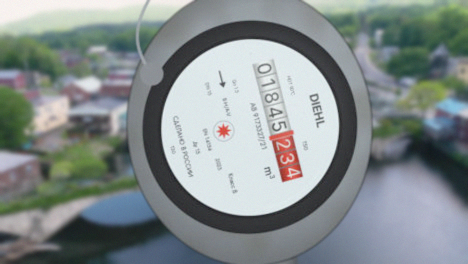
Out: {"value": 1845.234, "unit": "m³"}
